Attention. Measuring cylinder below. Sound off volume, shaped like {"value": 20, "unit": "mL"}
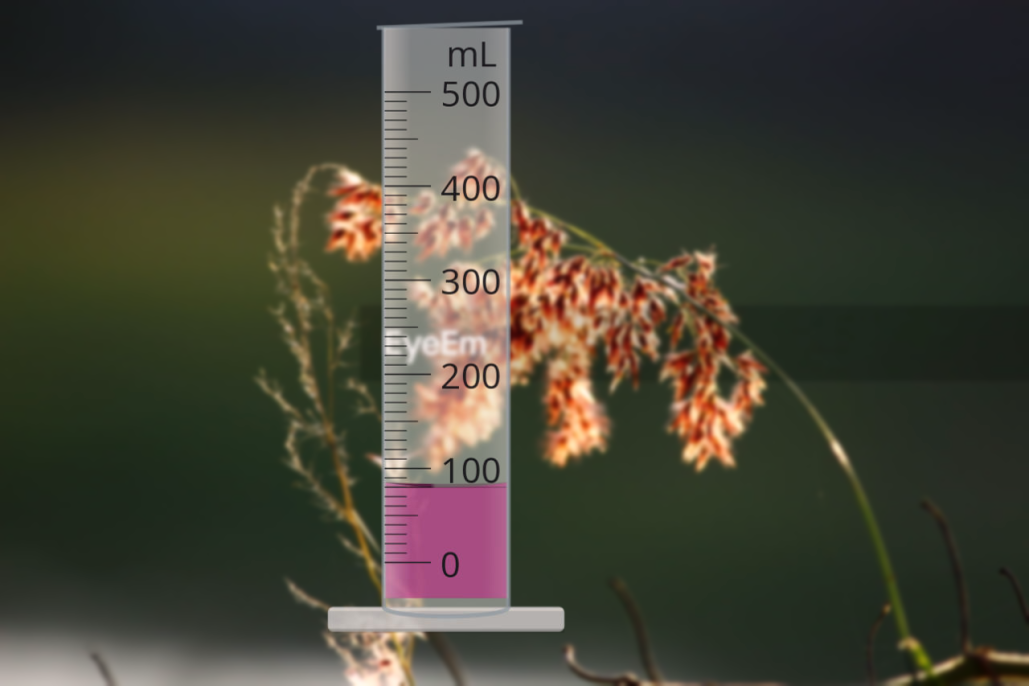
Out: {"value": 80, "unit": "mL"}
